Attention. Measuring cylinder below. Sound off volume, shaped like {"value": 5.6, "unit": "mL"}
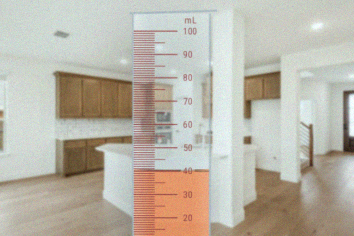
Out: {"value": 40, "unit": "mL"}
